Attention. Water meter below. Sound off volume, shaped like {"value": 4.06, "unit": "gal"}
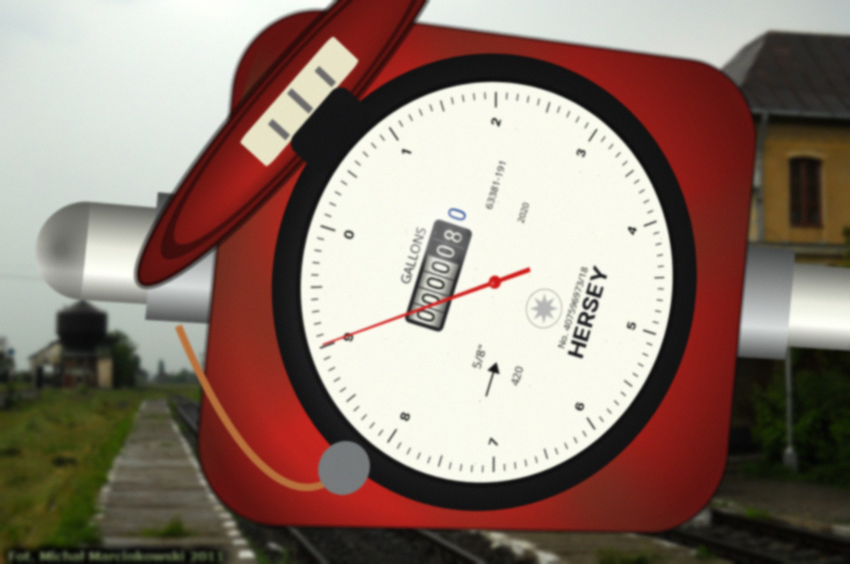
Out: {"value": 79.0, "unit": "gal"}
